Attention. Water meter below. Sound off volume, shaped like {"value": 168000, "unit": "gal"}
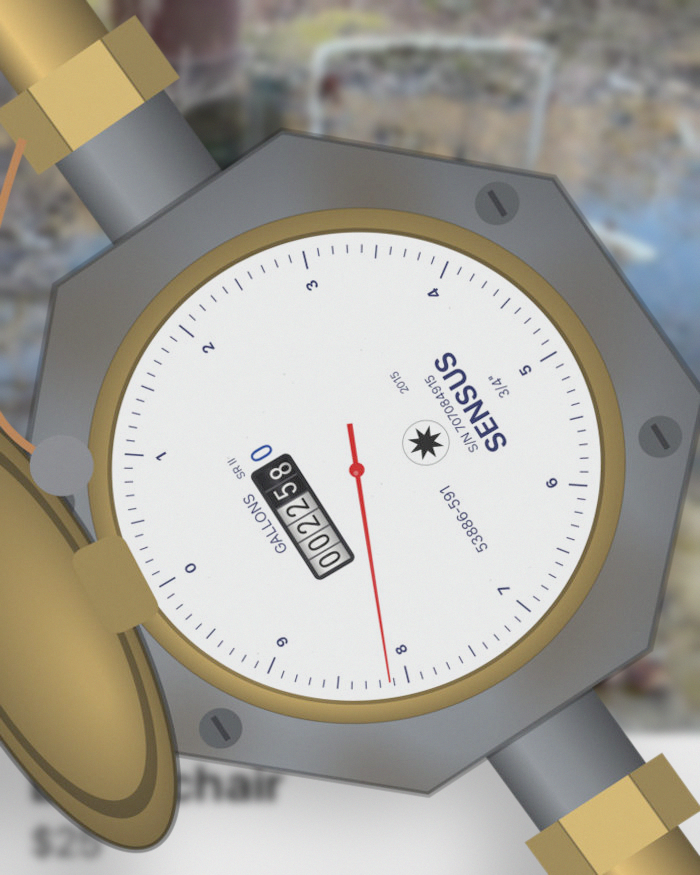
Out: {"value": 22578.1, "unit": "gal"}
